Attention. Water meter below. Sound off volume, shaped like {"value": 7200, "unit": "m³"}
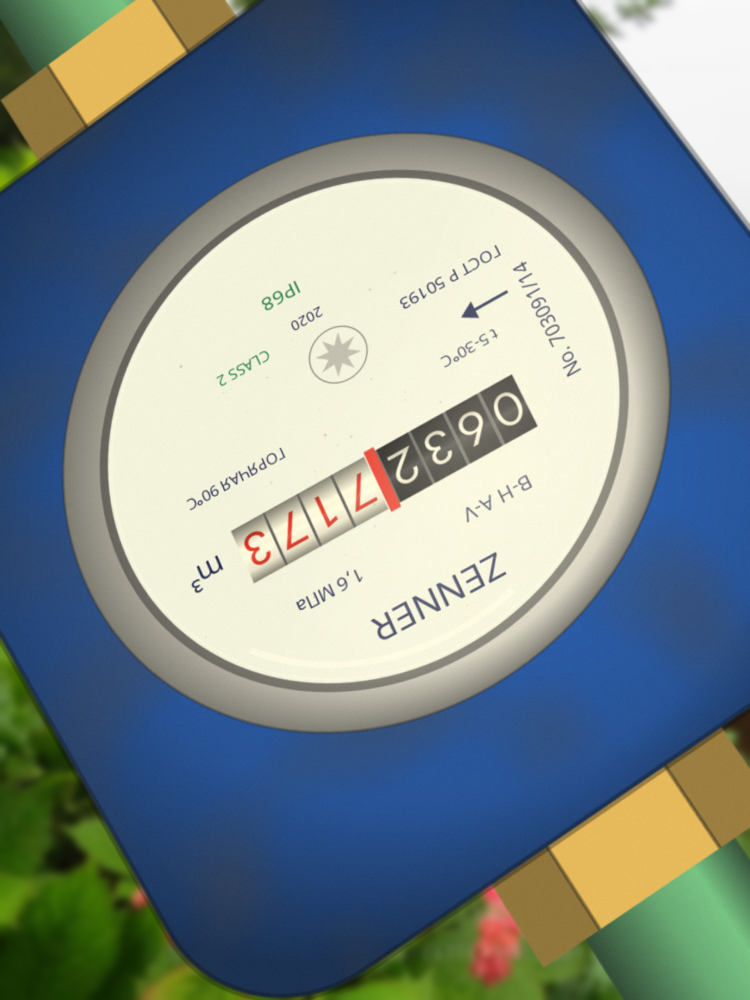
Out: {"value": 632.7173, "unit": "m³"}
